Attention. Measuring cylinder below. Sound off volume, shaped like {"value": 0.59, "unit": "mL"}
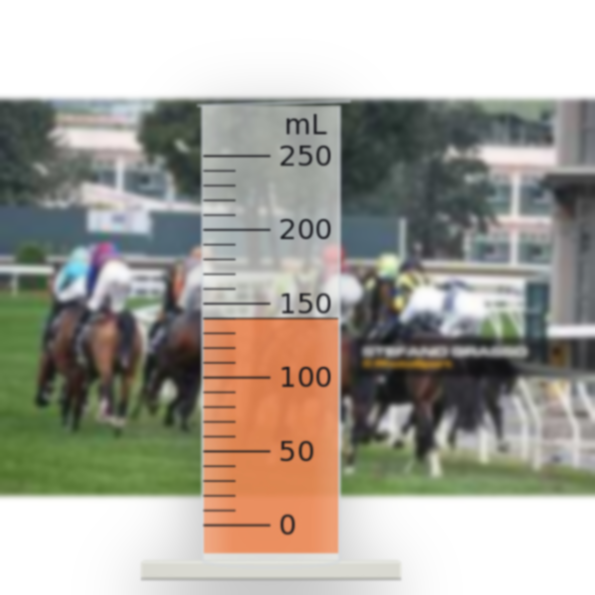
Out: {"value": 140, "unit": "mL"}
